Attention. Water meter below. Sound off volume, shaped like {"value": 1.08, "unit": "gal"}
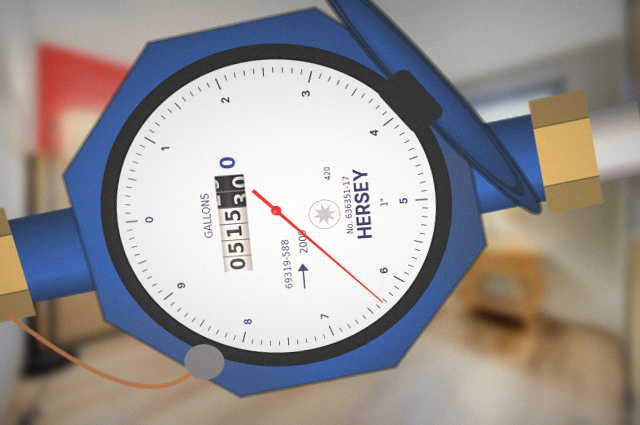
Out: {"value": 515296.3, "unit": "gal"}
